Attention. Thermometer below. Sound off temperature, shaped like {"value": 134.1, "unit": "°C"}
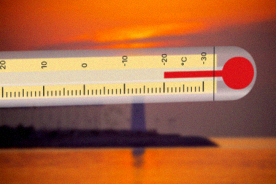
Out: {"value": -20, "unit": "°C"}
